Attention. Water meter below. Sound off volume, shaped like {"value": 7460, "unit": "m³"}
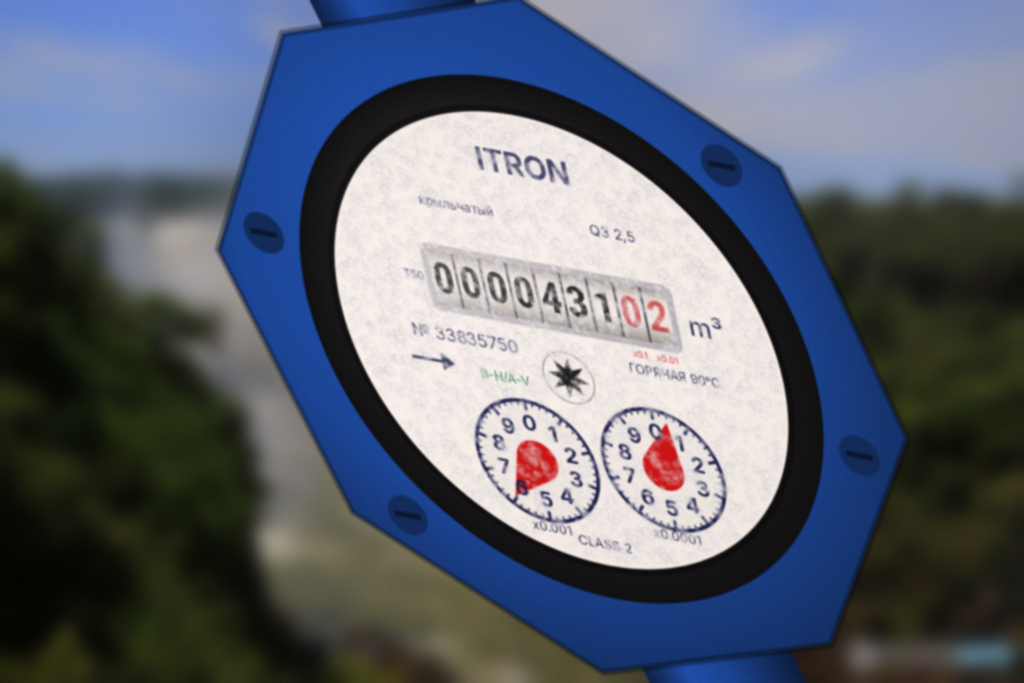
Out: {"value": 431.0260, "unit": "m³"}
